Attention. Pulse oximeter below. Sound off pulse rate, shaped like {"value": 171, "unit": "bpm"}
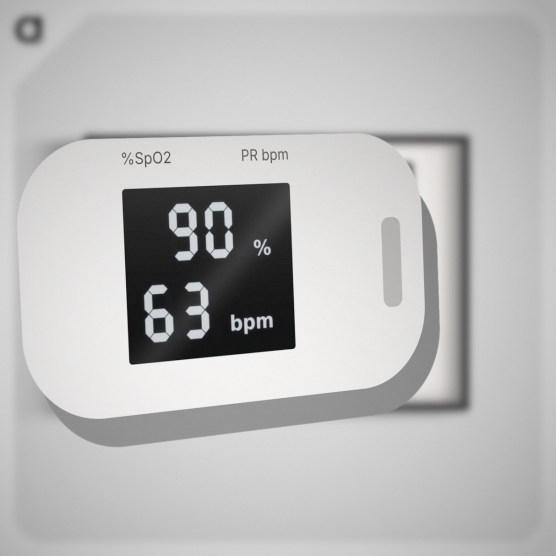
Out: {"value": 63, "unit": "bpm"}
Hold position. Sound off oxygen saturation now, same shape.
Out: {"value": 90, "unit": "%"}
